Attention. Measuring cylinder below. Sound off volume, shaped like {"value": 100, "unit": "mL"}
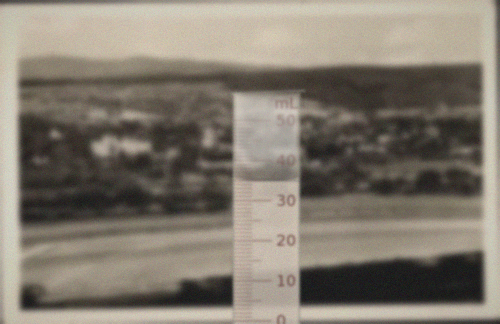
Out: {"value": 35, "unit": "mL"}
